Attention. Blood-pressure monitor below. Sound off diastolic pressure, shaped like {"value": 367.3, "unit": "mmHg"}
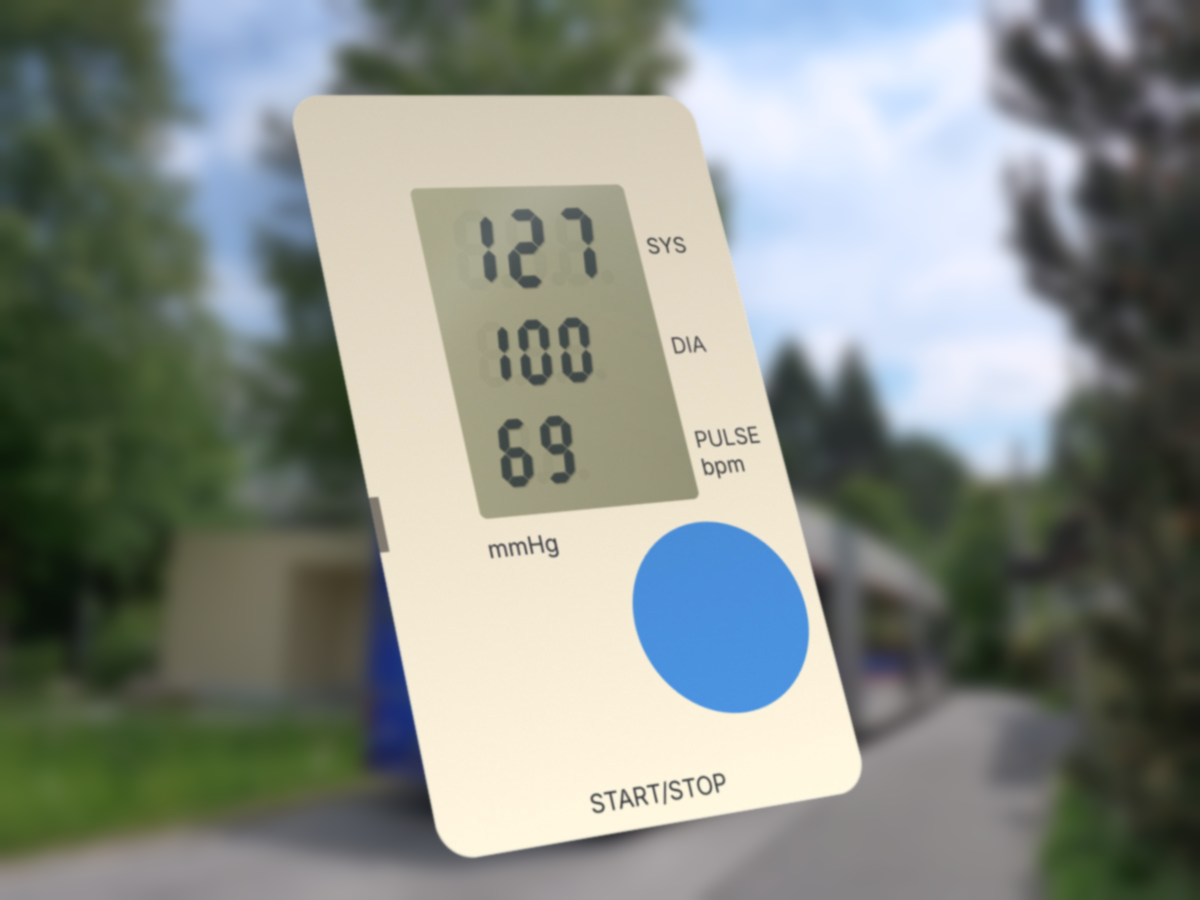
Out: {"value": 100, "unit": "mmHg"}
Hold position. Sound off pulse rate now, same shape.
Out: {"value": 69, "unit": "bpm"}
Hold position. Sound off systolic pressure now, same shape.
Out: {"value": 127, "unit": "mmHg"}
